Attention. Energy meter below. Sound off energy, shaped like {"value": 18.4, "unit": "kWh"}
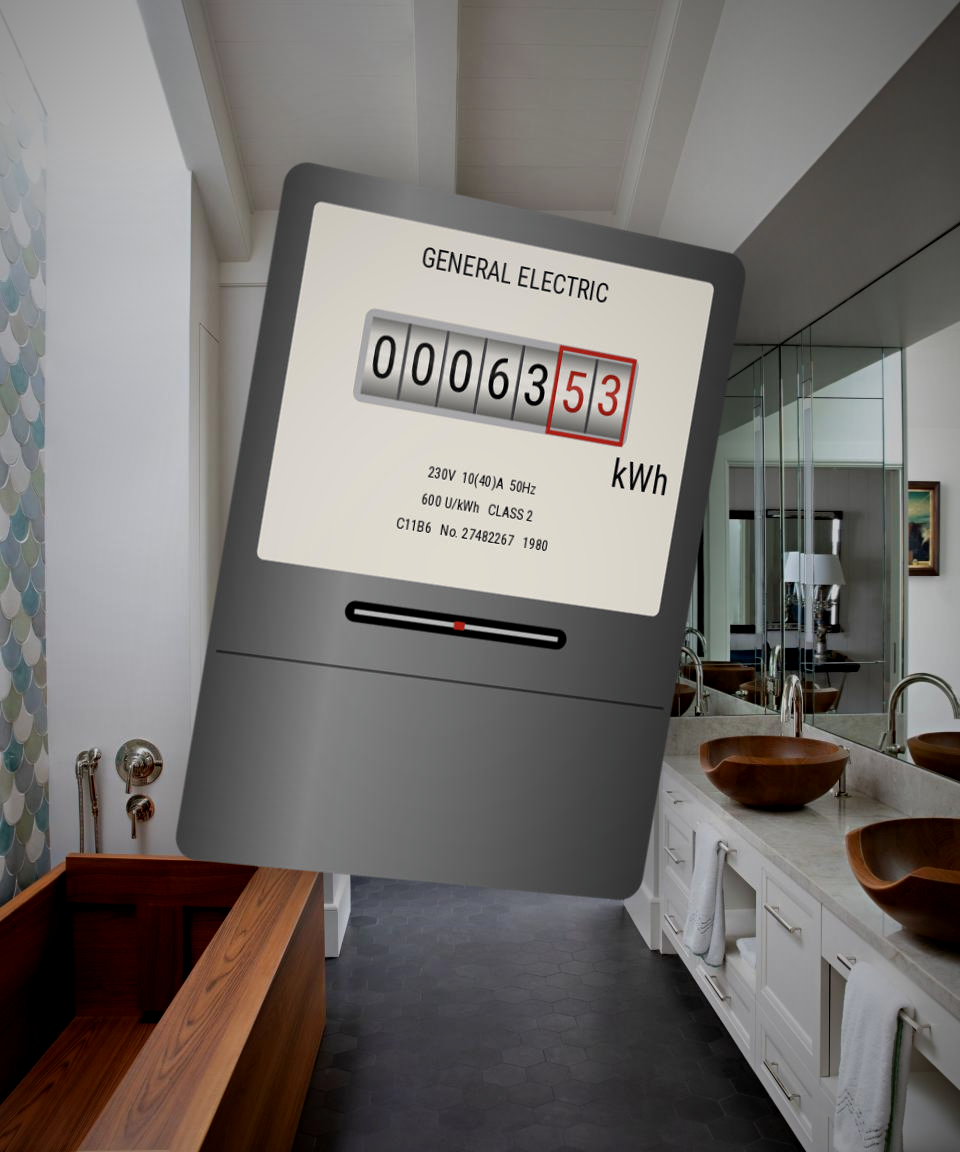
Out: {"value": 63.53, "unit": "kWh"}
